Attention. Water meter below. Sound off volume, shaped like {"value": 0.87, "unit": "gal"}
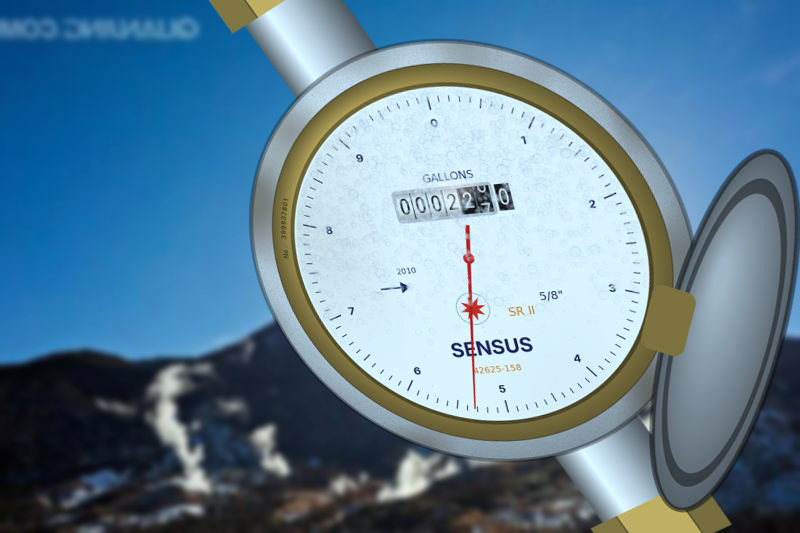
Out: {"value": 2265.3, "unit": "gal"}
